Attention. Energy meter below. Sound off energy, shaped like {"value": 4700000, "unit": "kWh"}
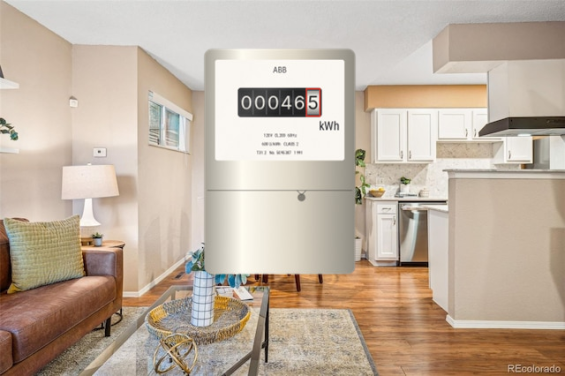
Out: {"value": 46.5, "unit": "kWh"}
